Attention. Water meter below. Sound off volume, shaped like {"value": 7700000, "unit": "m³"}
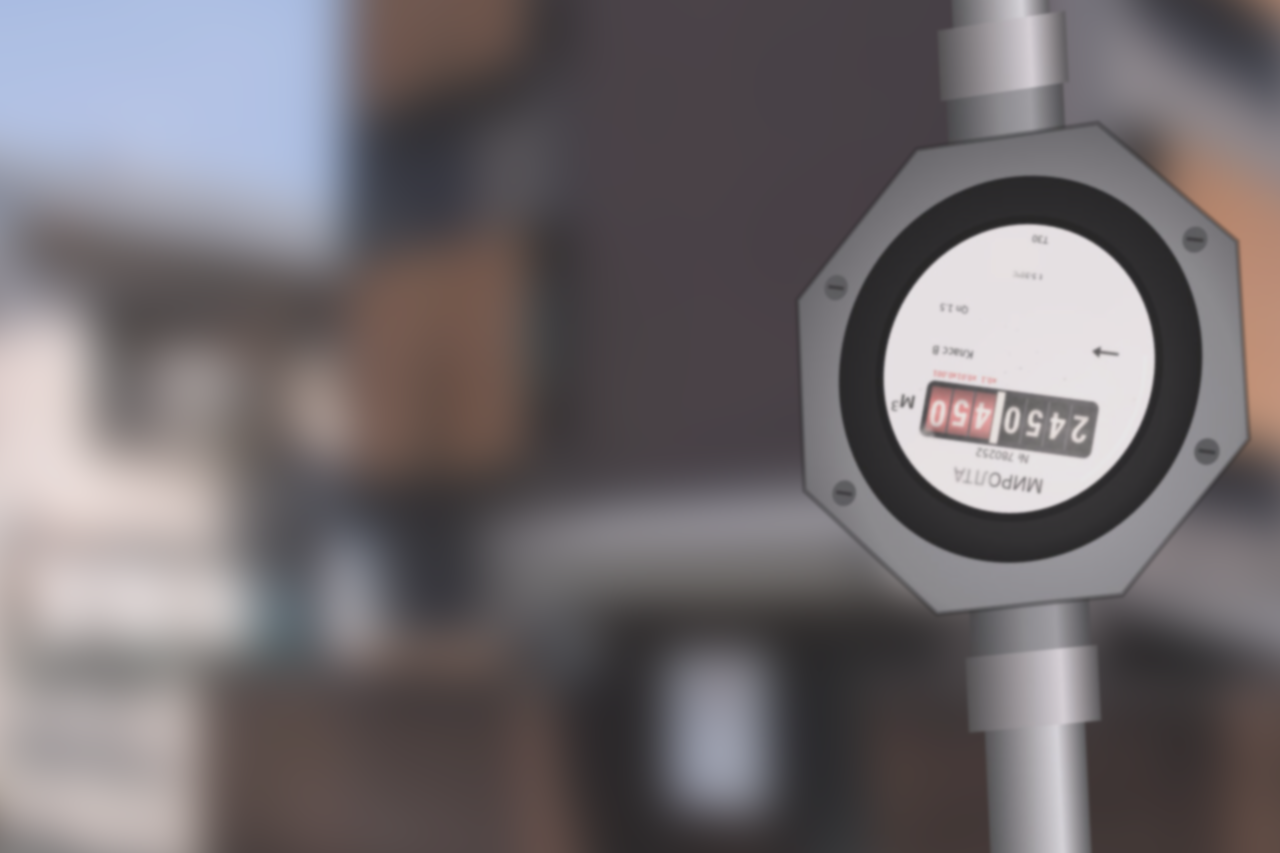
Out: {"value": 2450.450, "unit": "m³"}
